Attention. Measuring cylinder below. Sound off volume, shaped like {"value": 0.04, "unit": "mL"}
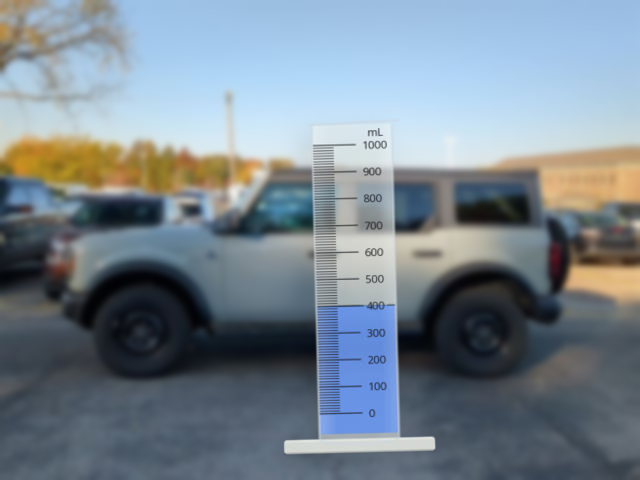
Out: {"value": 400, "unit": "mL"}
